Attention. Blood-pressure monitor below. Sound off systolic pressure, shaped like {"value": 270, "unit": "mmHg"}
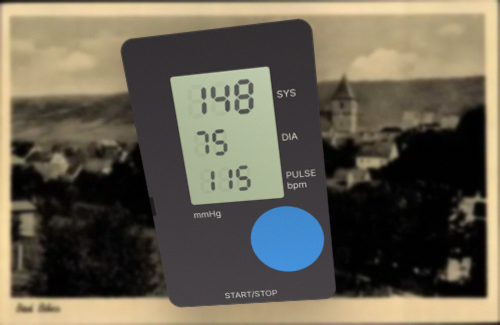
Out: {"value": 148, "unit": "mmHg"}
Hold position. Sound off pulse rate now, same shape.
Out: {"value": 115, "unit": "bpm"}
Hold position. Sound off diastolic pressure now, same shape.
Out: {"value": 75, "unit": "mmHg"}
